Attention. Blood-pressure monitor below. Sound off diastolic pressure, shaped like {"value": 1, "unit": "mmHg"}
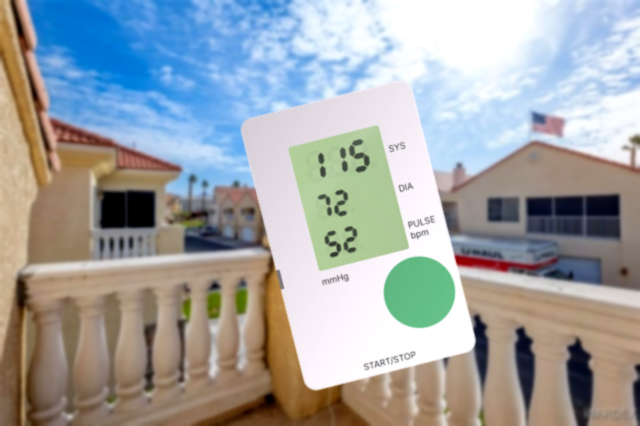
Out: {"value": 72, "unit": "mmHg"}
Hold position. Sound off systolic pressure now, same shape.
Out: {"value": 115, "unit": "mmHg"}
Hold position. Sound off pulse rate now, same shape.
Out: {"value": 52, "unit": "bpm"}
